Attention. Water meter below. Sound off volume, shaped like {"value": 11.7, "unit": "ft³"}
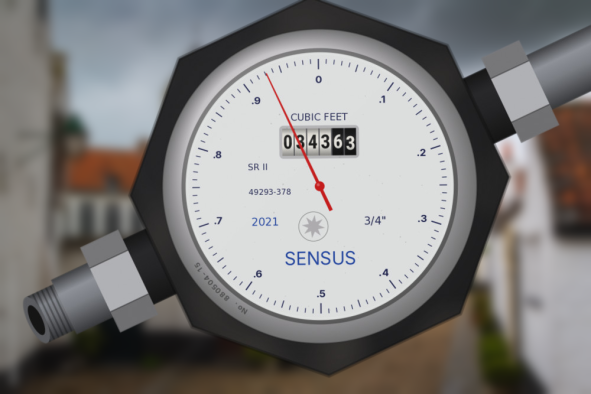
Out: {"value": 34362.93, "unit": "ft³"}
